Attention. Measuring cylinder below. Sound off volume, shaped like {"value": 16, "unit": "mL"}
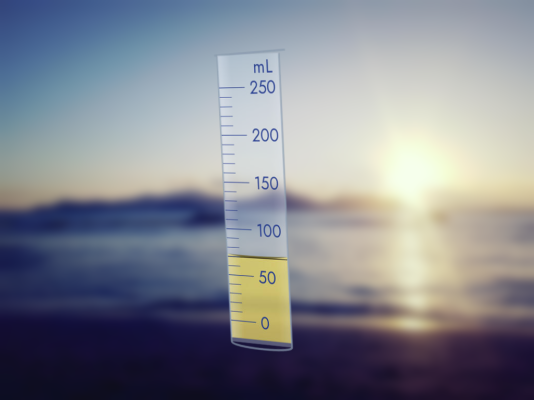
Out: {"value": 70, "unit": "mL"}
